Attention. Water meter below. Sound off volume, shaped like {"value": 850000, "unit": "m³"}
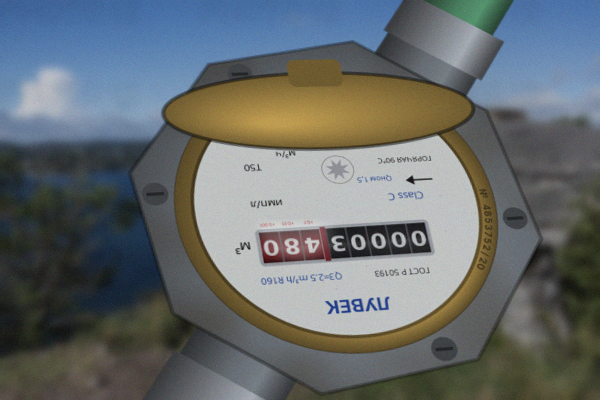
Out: {"value": 3.480, "unit": "m³"}
